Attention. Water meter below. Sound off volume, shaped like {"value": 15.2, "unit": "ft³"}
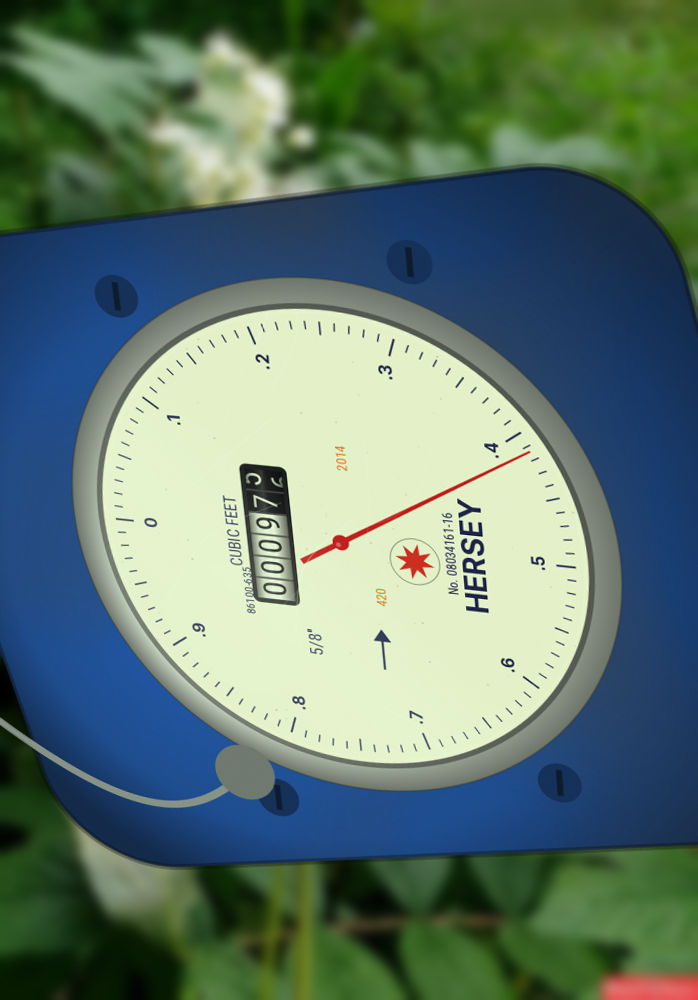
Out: {"value": 975.41, "unit": "ft³"}
